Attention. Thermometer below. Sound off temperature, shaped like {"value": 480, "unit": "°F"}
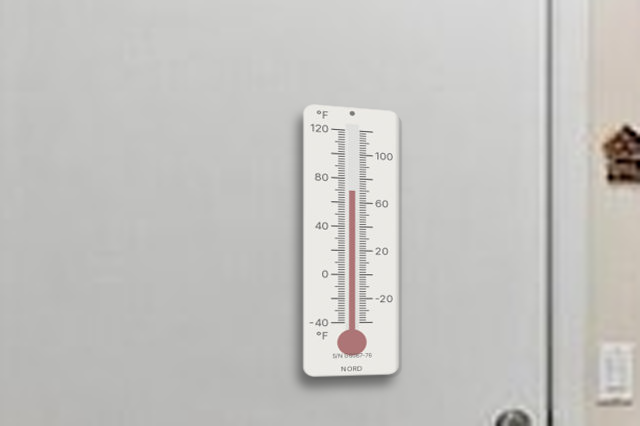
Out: {"value": 70, "unit": "°F"}
